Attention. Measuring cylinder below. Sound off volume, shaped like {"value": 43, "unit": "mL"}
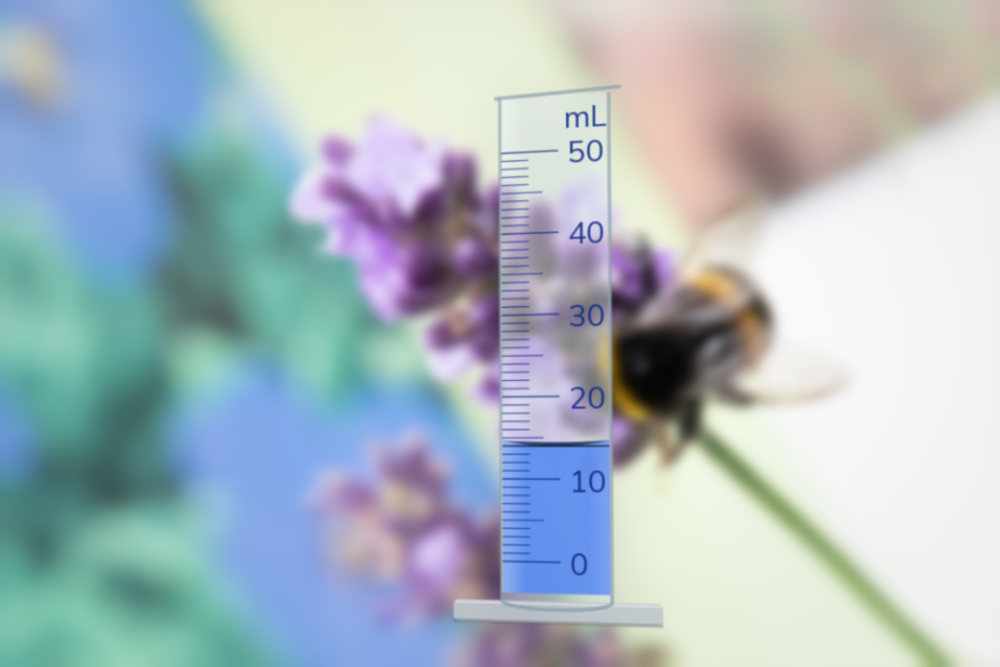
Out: {"value": 14, "unit": "mL"}
